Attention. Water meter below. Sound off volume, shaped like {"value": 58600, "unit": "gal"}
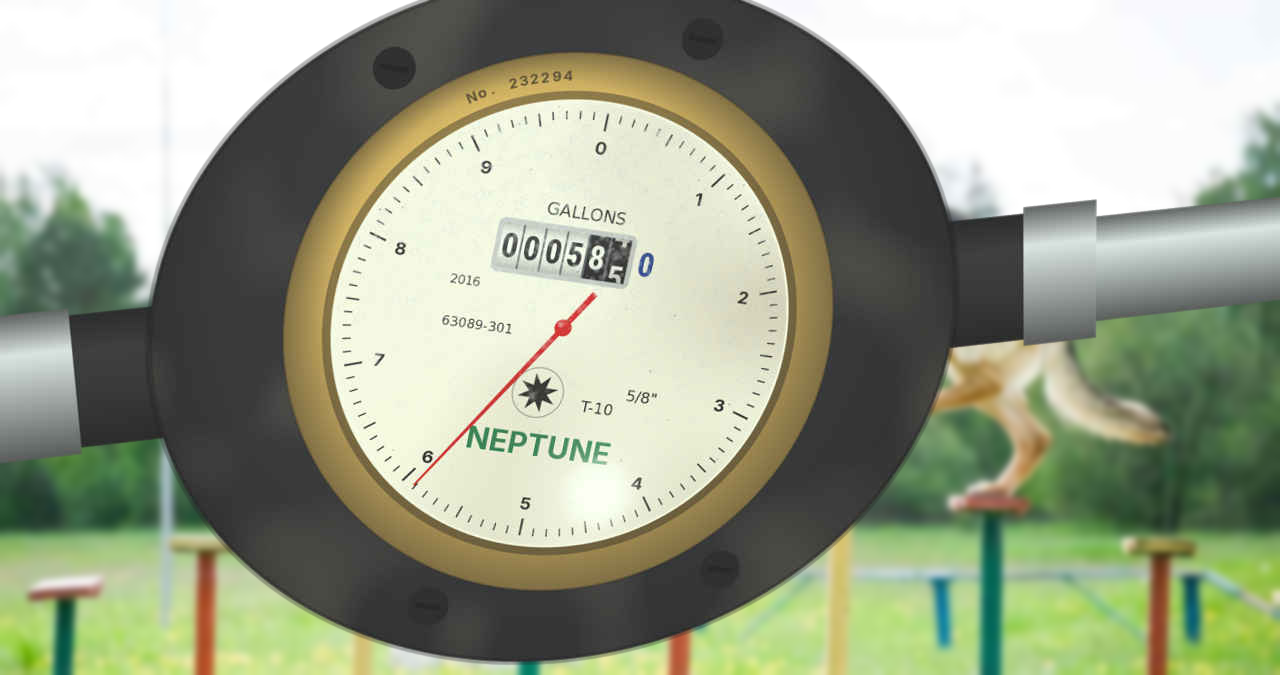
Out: {"value": 5845.9, "unit": "gal"}
